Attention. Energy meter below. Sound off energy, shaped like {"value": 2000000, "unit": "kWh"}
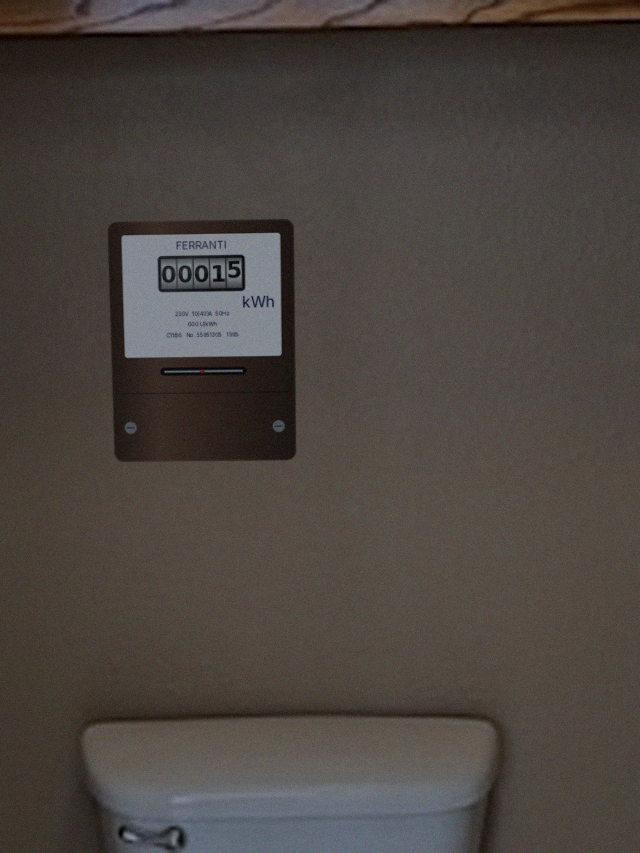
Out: {"value": 15, "unit": "kWh"}
